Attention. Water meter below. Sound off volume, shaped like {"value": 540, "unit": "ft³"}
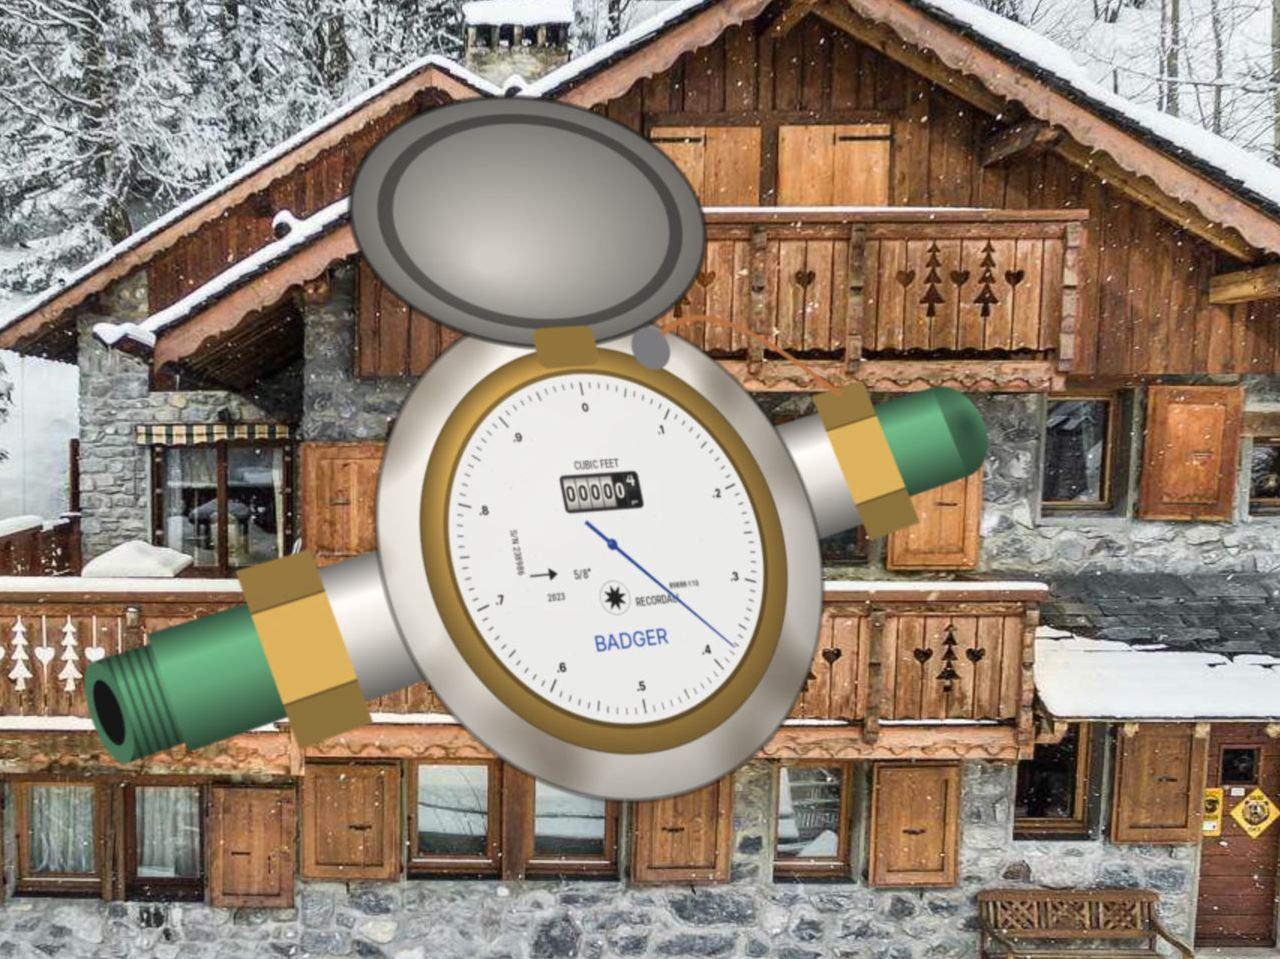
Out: {"value": 4.37, "unit": "ft³"}
